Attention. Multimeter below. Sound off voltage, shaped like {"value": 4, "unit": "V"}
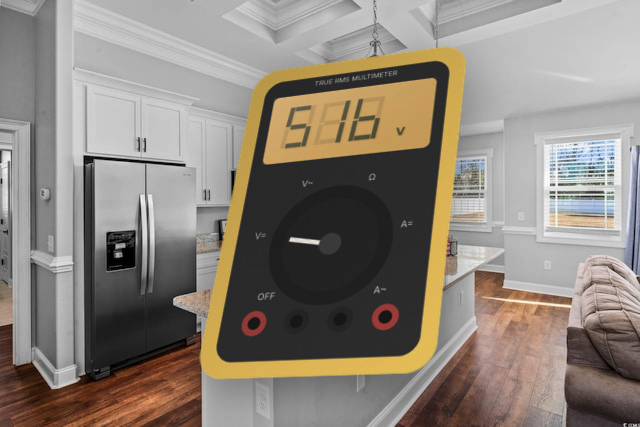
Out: {"value": 516, "unit": "V"}
